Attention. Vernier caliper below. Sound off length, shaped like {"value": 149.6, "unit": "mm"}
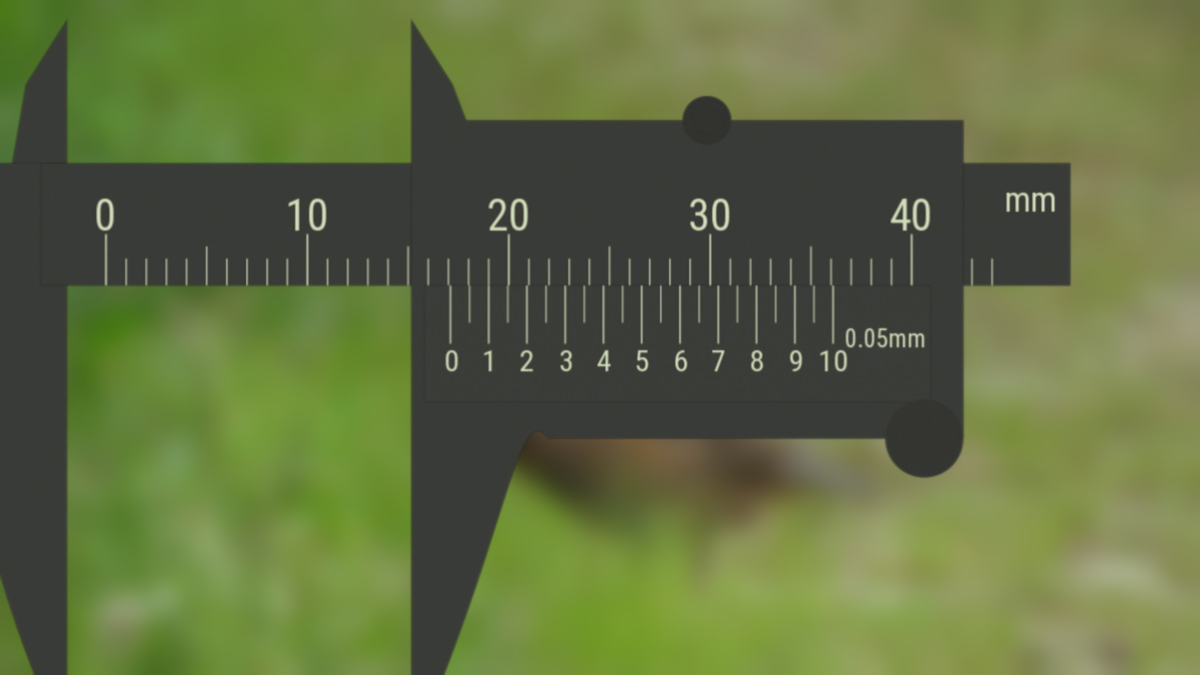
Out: {"value": 17.1, "unit": "mm"}
